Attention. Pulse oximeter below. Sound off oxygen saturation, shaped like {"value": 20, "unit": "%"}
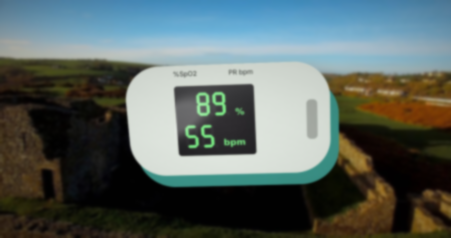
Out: {"value": 89, "unit": "%"}
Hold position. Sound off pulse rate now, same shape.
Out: {"value": 55, "unit": "bpm"}
